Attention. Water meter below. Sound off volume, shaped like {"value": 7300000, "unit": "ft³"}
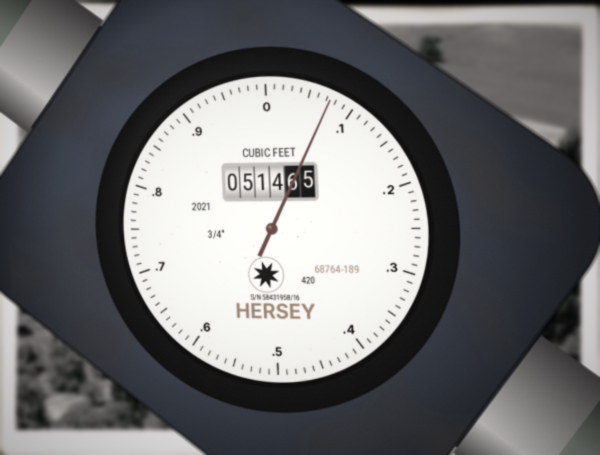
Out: {"value": 51465.07, "unit": "ft³"}
